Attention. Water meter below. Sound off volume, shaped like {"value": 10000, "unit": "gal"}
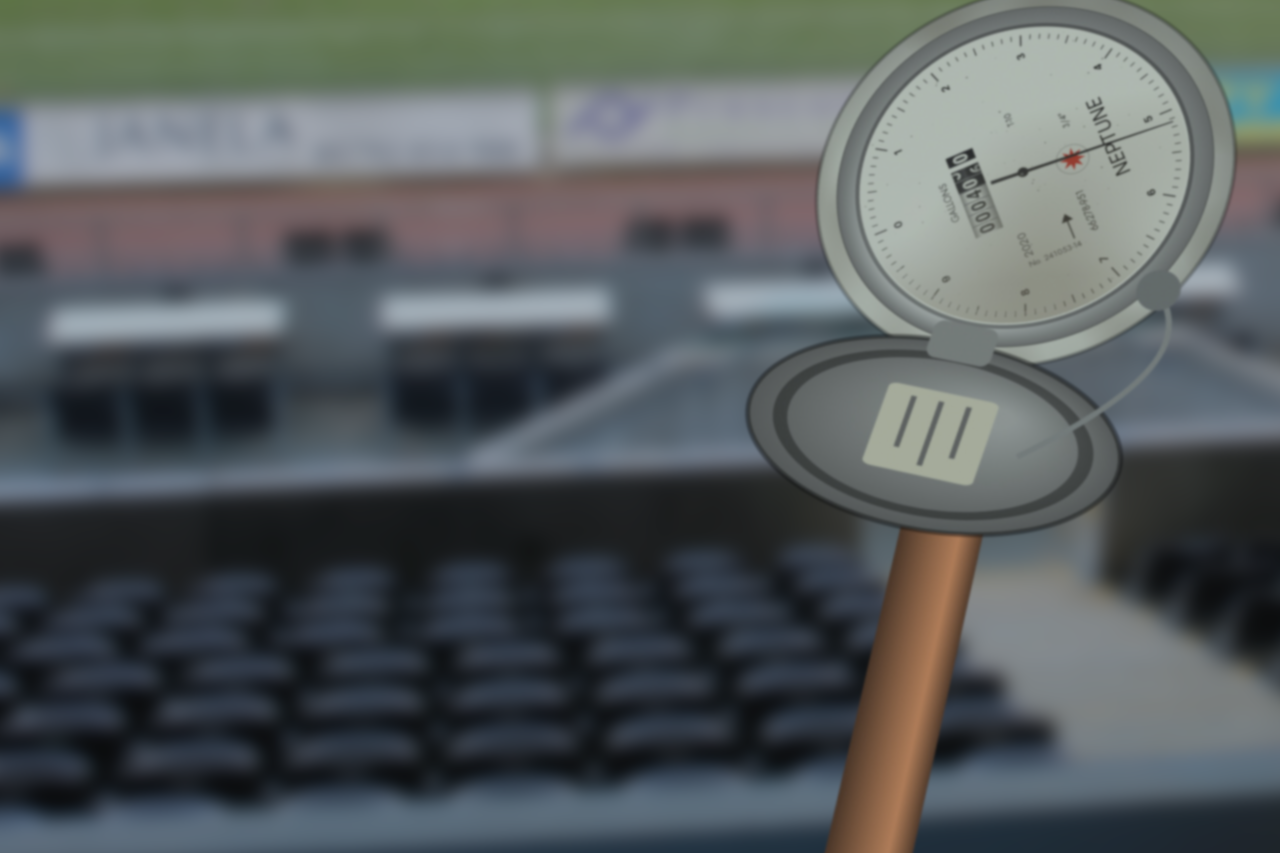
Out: {"value": 4055.1, "unit": "gal"}
